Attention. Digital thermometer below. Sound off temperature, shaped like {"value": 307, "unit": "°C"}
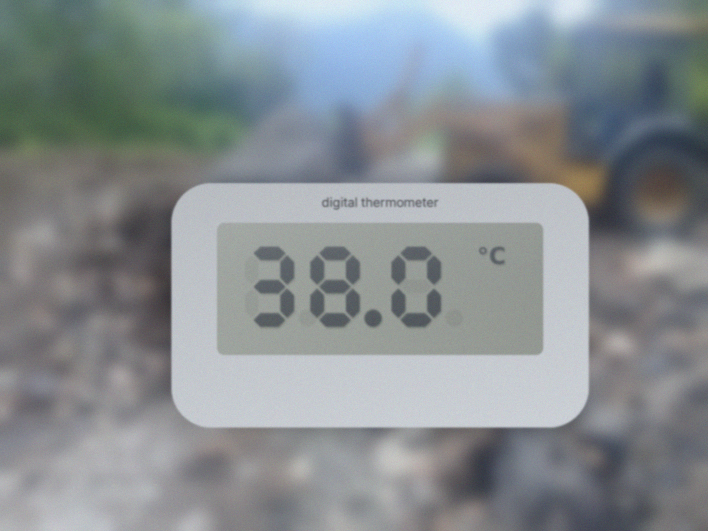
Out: {"value": 38.0, "unit": "°C"}
